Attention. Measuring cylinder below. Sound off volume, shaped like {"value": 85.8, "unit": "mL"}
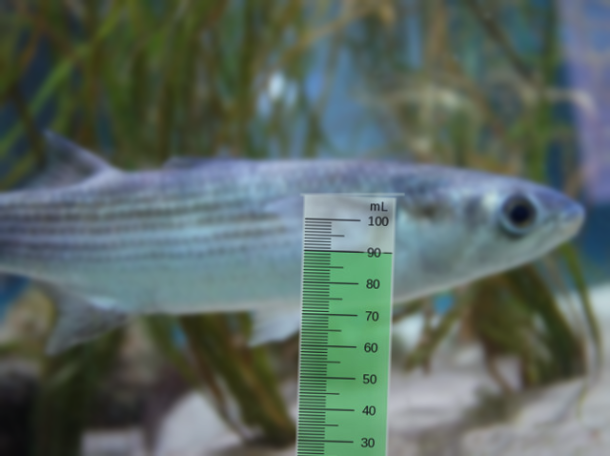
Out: {"value": 90, "unit": "mL"}
